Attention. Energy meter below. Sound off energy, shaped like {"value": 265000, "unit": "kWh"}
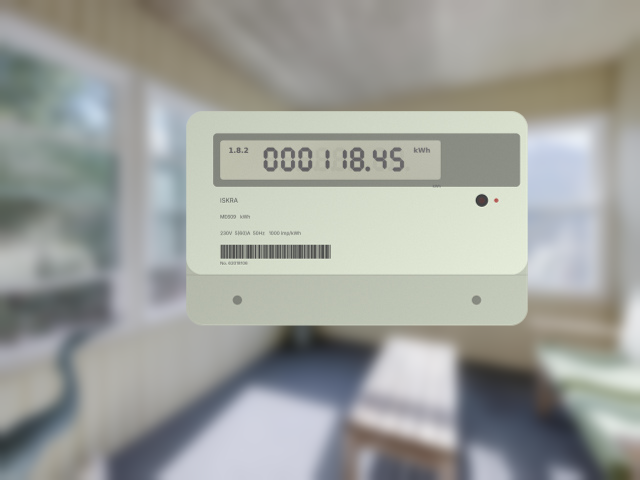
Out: {"value": 118.45, "unit": "kWh"}
